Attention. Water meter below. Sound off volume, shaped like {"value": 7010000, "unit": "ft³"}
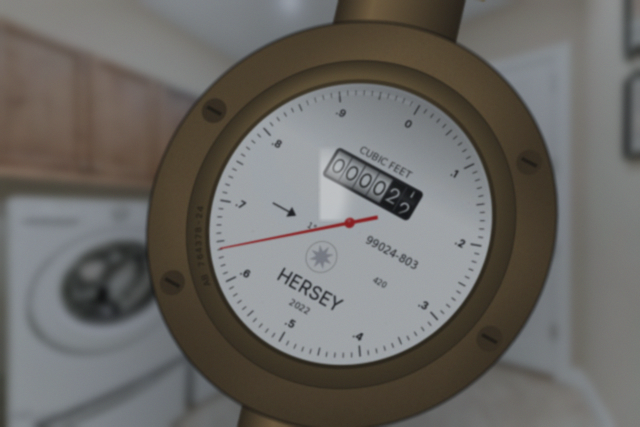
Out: {"value": 21.64, "unit": "ft³"}
